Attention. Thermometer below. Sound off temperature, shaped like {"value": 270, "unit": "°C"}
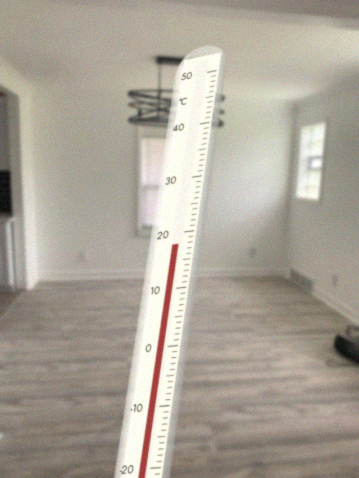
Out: {"value": 18, "unit": "°C"}
